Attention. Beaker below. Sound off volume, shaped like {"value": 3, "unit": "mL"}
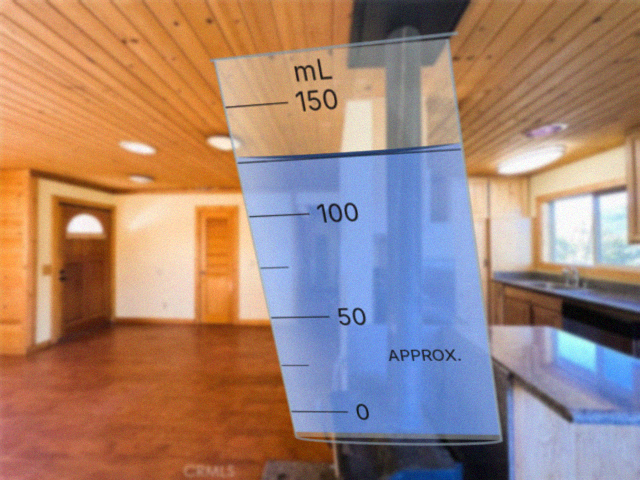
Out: {"value": 125, "unit": "mL"}
